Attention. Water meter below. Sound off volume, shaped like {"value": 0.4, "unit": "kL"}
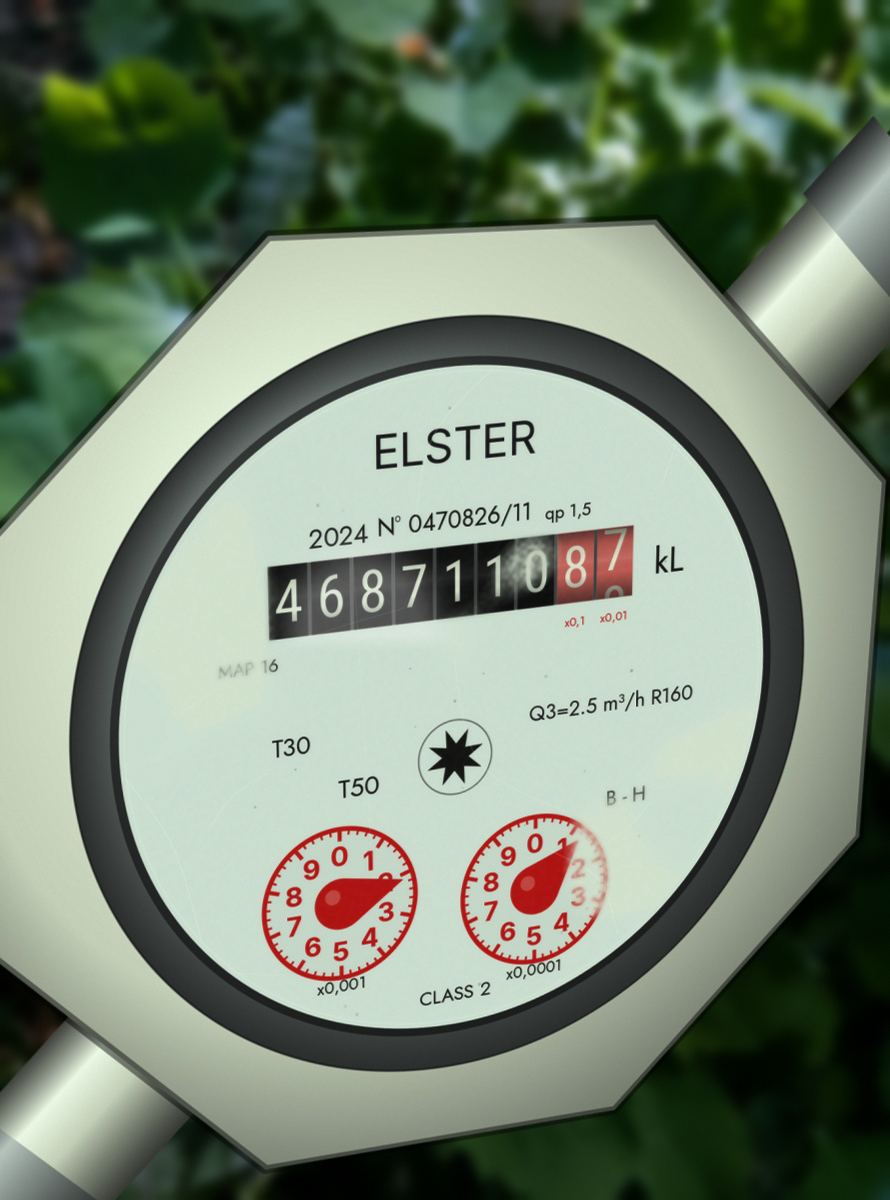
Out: {"value": 4687110.8721, "unit": "kL"}
